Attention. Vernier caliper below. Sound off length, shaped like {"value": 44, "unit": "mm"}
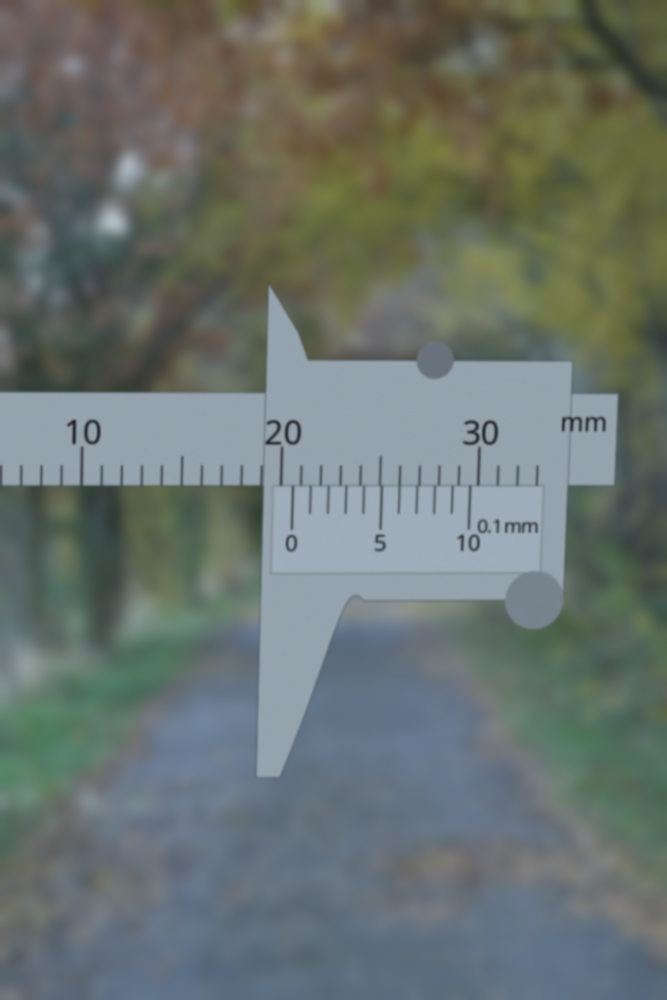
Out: {"value": 20.6, "unit": "mm"}
